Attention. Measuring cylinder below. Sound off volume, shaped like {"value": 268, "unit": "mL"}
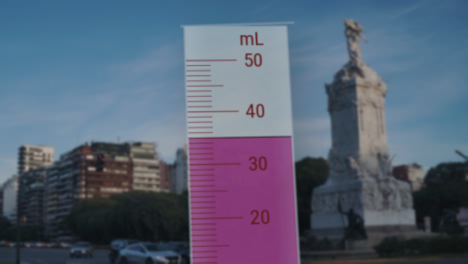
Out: {"value": 35, "unit": "mL"}
